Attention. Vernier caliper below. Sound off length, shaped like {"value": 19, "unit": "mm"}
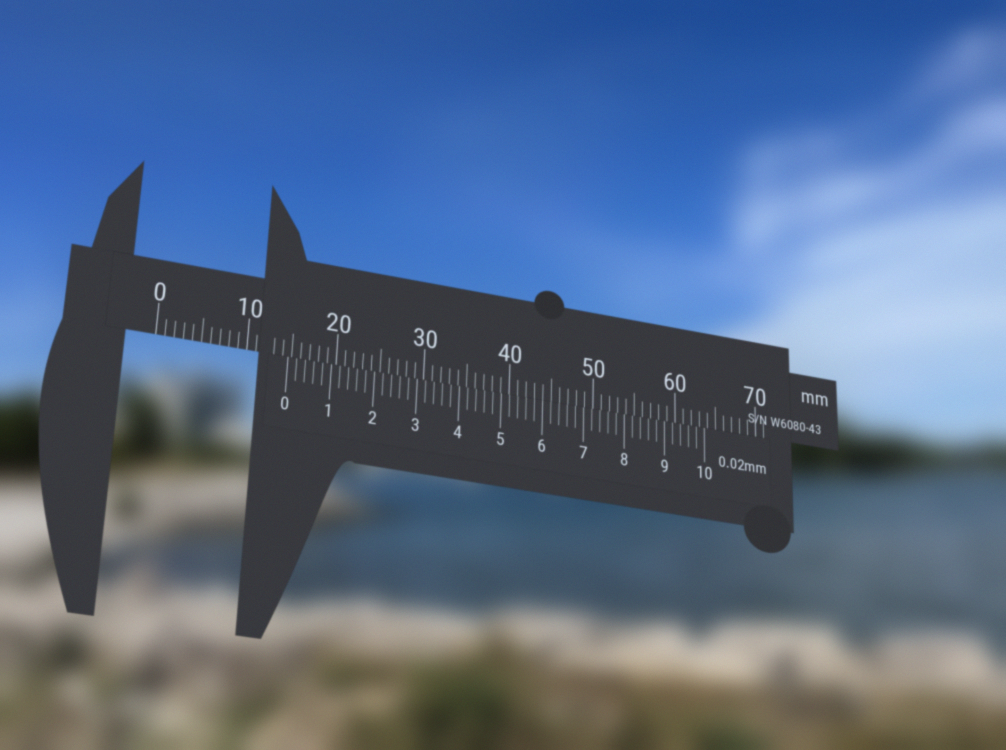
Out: {"value": 14.6, "unit": "mm"}
